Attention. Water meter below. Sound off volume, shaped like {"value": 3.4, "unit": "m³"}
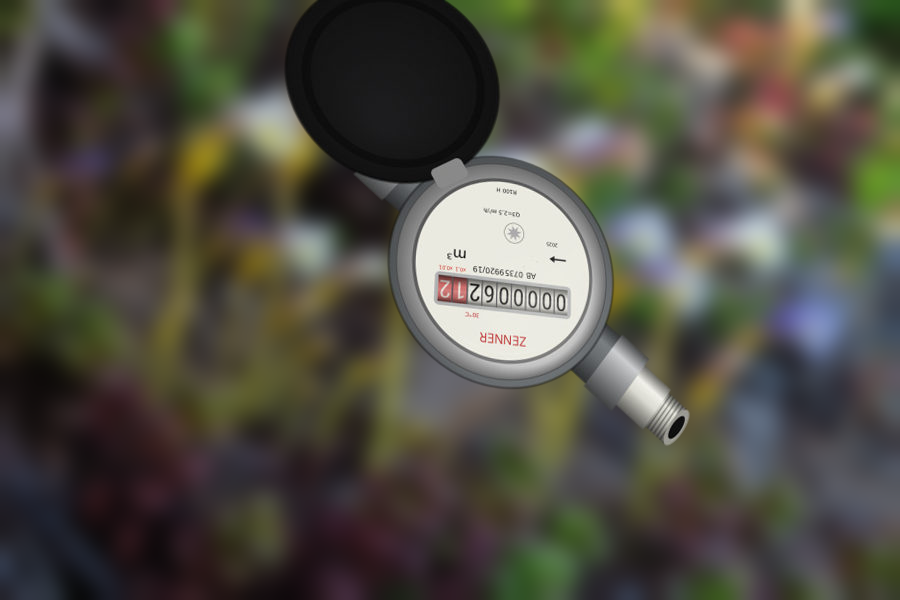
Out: {"value": 62.12, "unit": "m³"}
